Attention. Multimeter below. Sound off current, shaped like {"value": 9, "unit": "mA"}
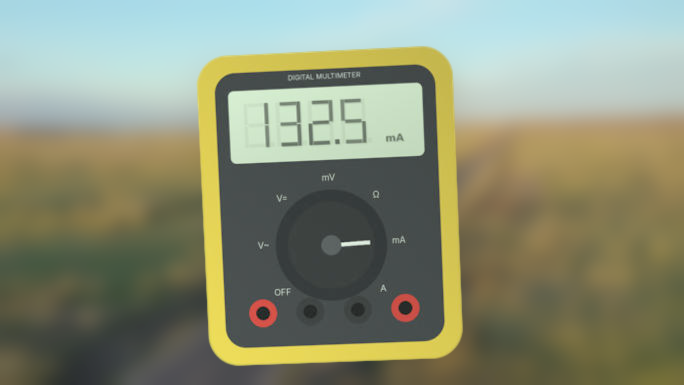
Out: {"value": 132.5, "unit": "mA"}
